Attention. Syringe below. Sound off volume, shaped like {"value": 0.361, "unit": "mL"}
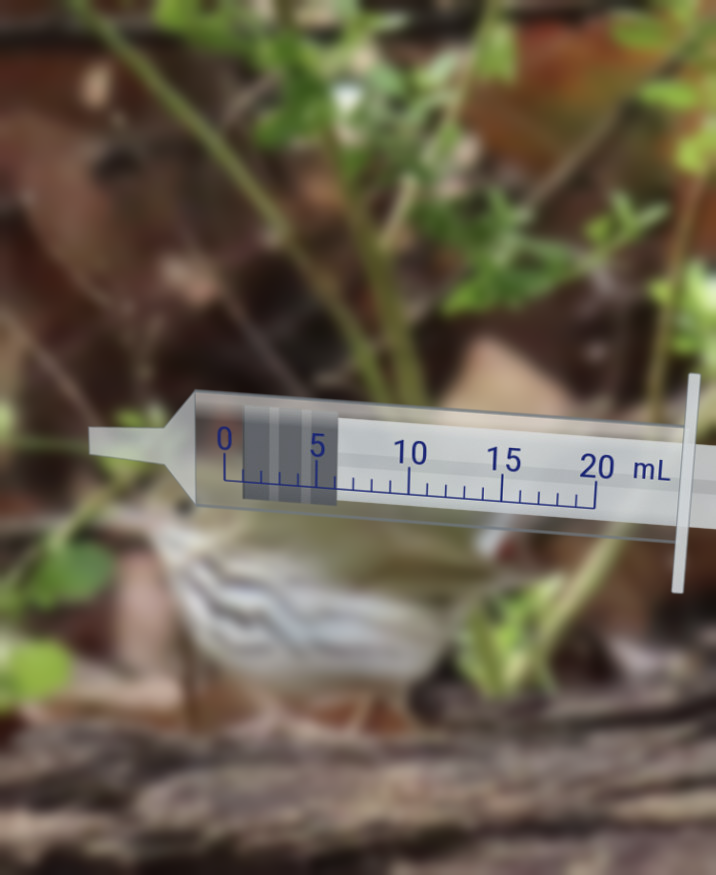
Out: {"value": 1, "unit": "mL"}
